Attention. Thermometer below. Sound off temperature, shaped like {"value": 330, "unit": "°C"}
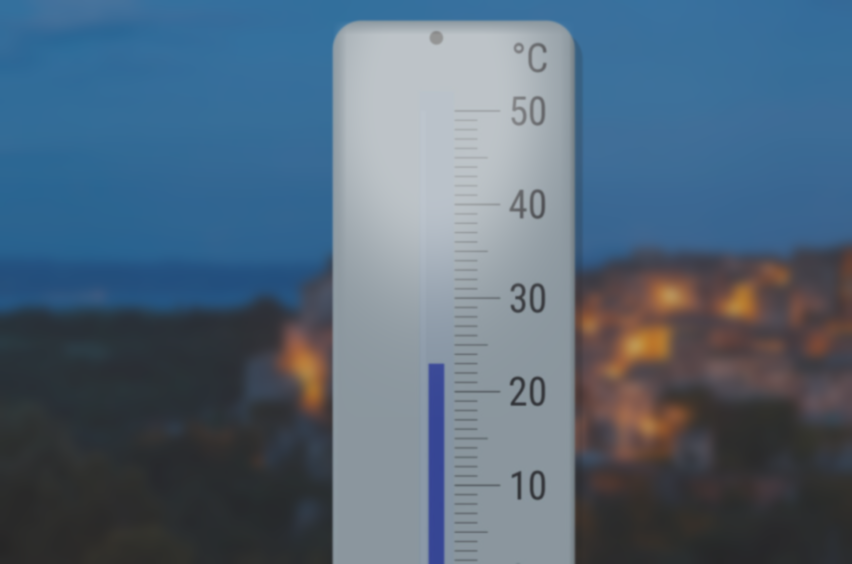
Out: {"value": 23, "unit": "°C"}
